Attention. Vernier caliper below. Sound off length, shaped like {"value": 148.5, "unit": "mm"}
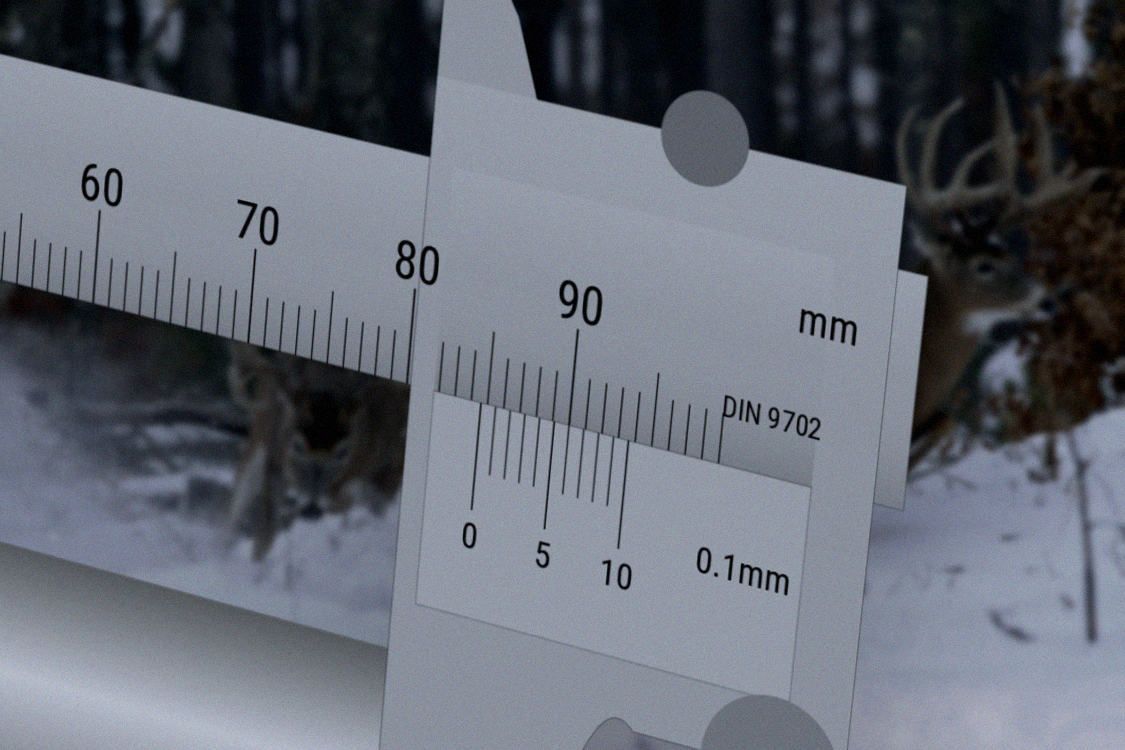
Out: {"value": 84.6, "unit": "mm"}
